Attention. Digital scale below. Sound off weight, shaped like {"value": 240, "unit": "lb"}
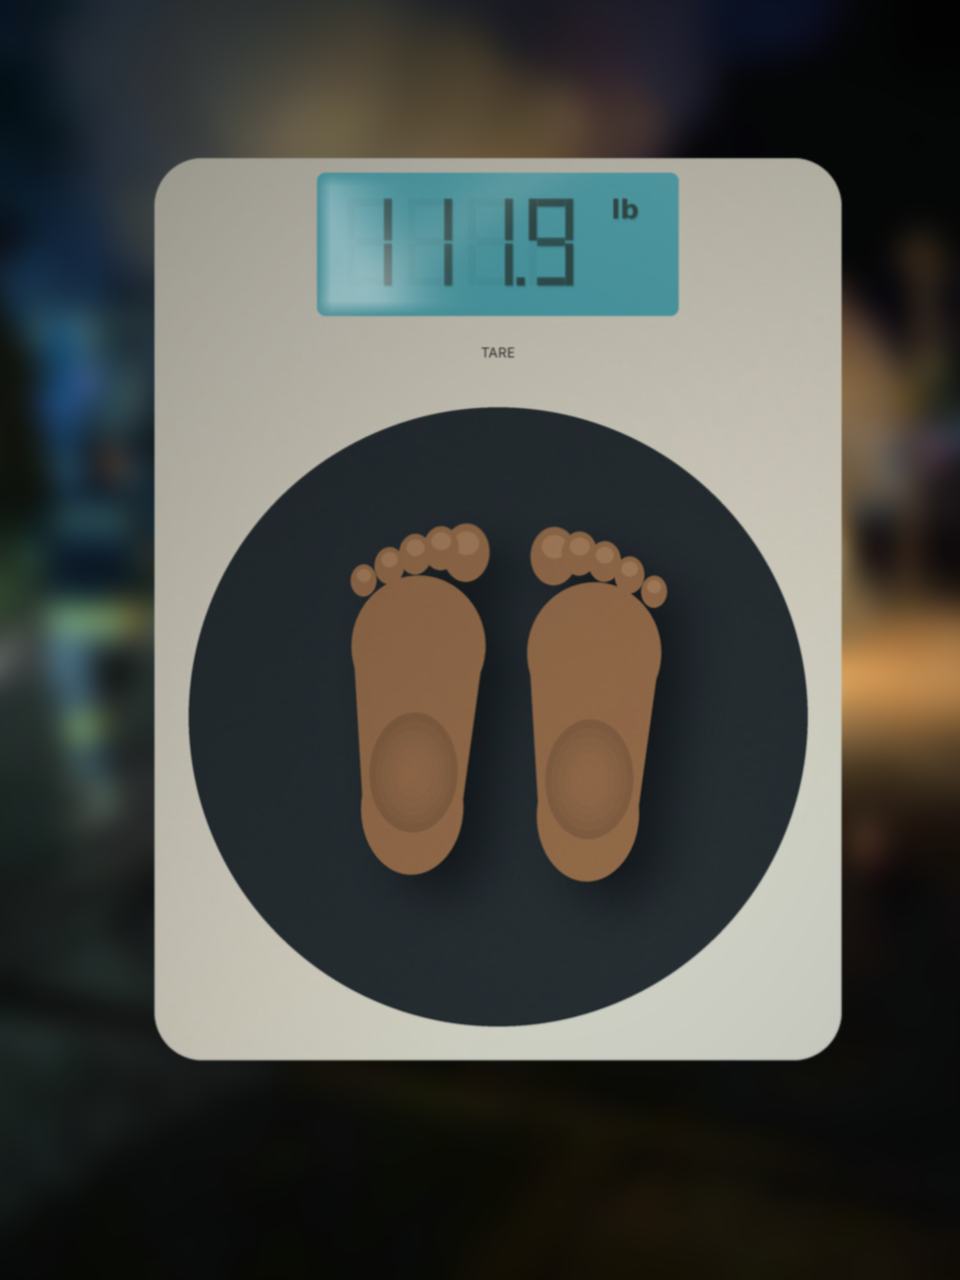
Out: {"value": 111.9, "unit": "lb"}
